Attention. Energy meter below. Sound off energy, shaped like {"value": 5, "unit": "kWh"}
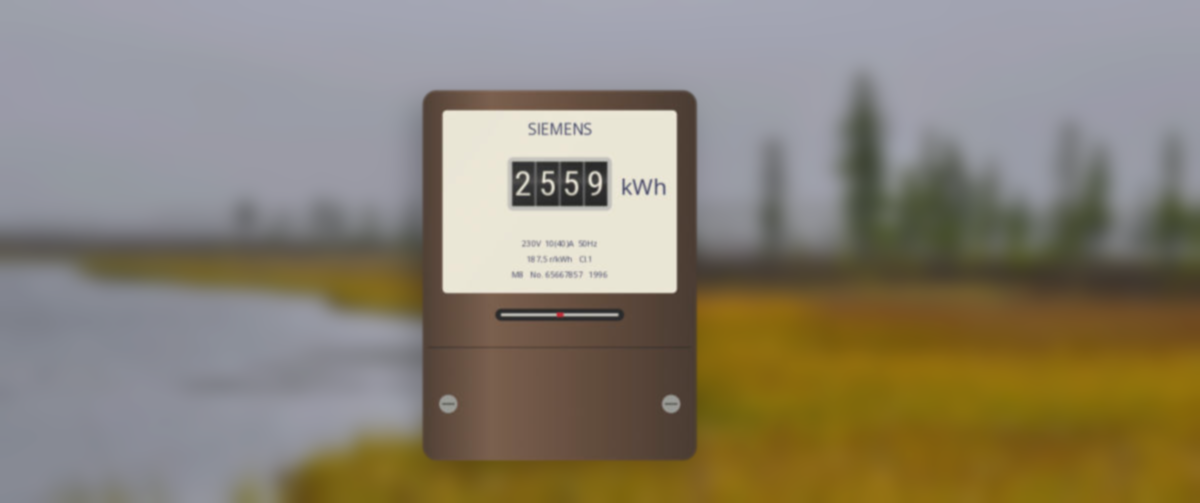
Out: {"value": 2559, "unit": "kWh"}
